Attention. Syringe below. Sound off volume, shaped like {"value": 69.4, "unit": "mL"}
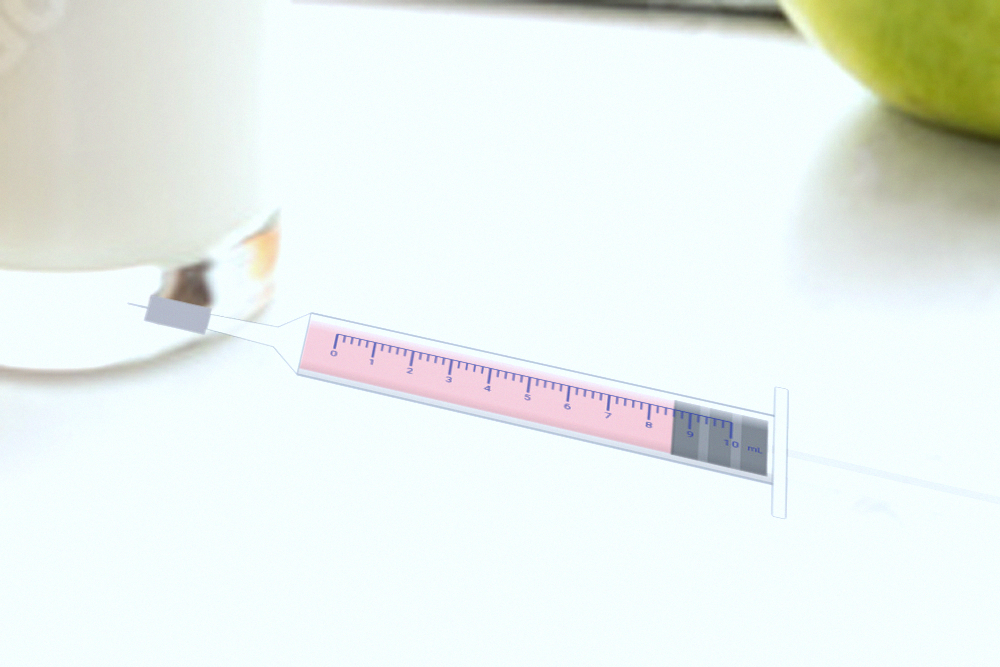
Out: {"value": 8.6, "unit": "mL"}
